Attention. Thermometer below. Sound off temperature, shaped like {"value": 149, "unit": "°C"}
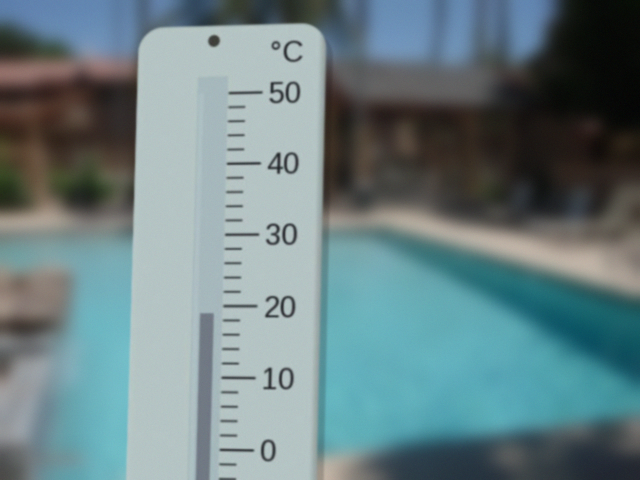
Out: {"value": 19, "unit": "°C"}
